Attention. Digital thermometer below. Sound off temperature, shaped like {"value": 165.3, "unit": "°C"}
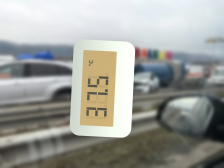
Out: {"value": 37.5, "unit": "°C"}
